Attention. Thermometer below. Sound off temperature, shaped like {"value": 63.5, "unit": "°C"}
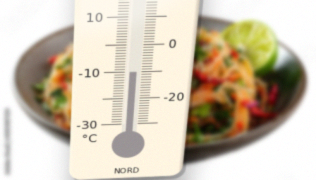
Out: {"value": -10, "unit": "°C"}
